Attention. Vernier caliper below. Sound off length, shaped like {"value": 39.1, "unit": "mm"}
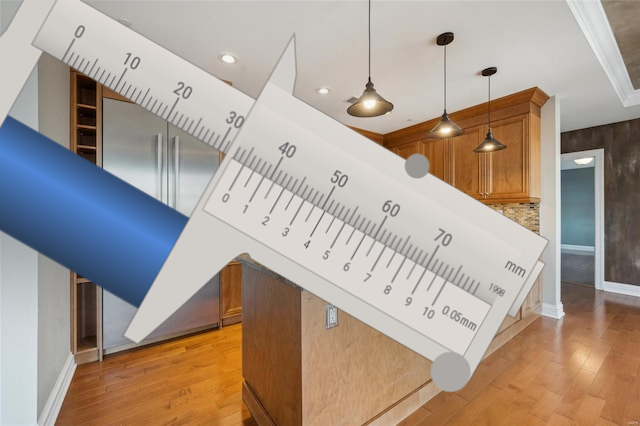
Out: {"value": 35.0, "unit": "mm"}
